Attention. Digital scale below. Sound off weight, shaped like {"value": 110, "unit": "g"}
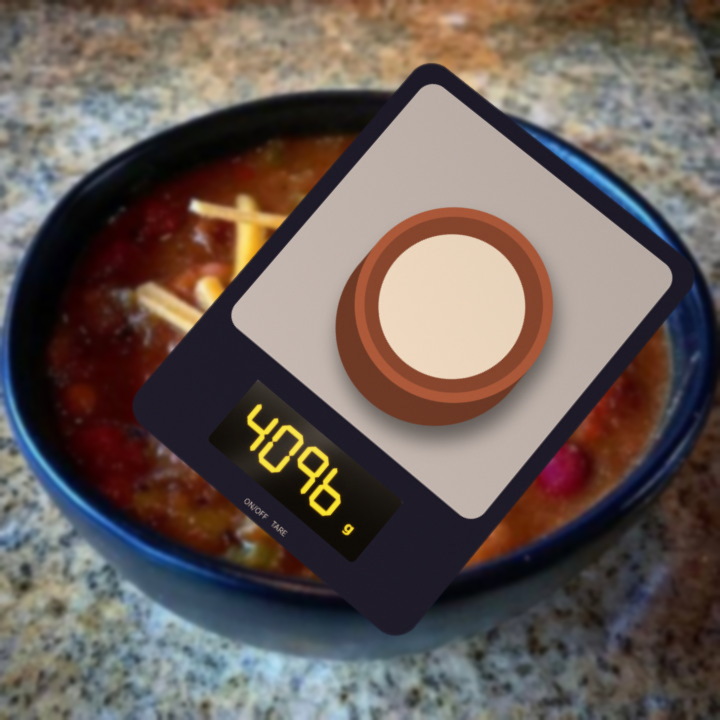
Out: {"value": 4096, "unit": "g"}
